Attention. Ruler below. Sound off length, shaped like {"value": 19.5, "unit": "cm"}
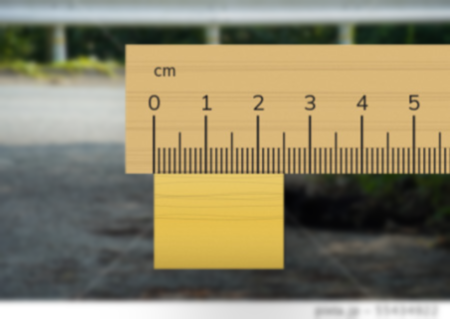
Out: {"value": 2.5, "unit": "cm"}
